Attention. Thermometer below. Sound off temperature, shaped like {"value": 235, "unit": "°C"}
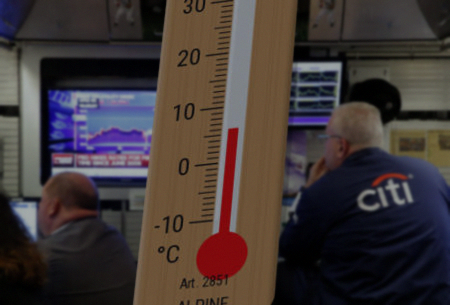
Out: {"value": 6, "unit": "°C"}
